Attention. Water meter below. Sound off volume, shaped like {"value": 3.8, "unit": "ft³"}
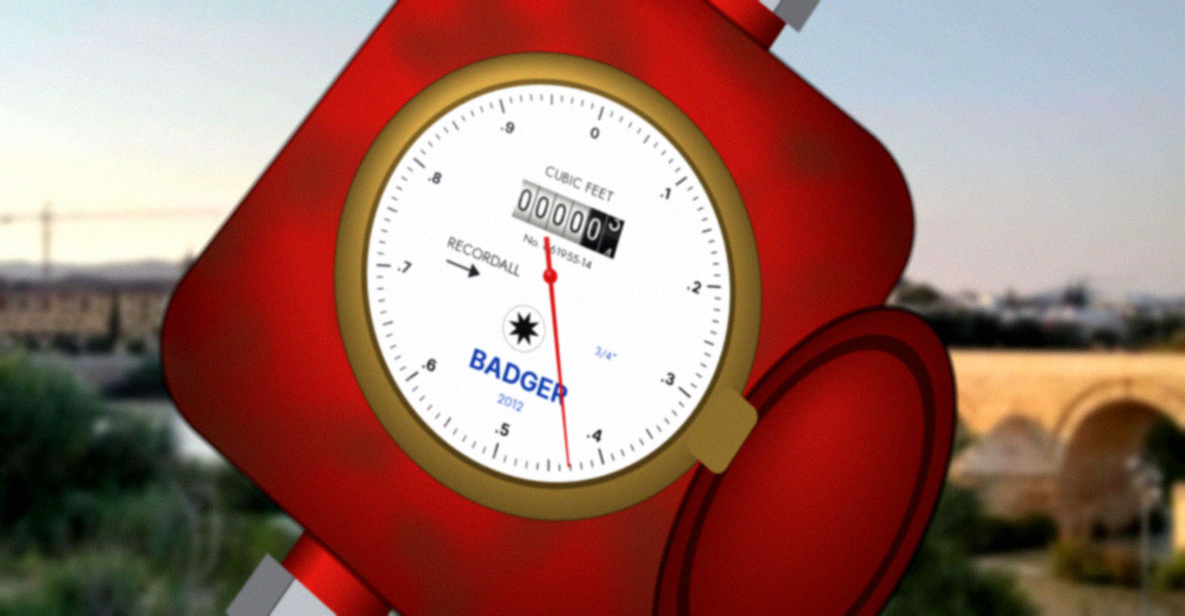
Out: {"value": 3.43, "unit": "ft³"}
